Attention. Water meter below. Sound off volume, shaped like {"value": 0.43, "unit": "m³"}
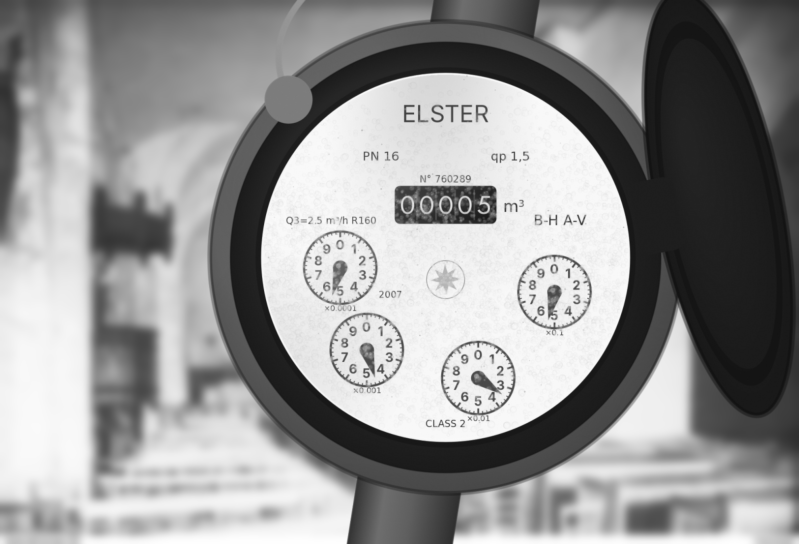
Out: {"value": 5.5345, "unit": "m³"}
